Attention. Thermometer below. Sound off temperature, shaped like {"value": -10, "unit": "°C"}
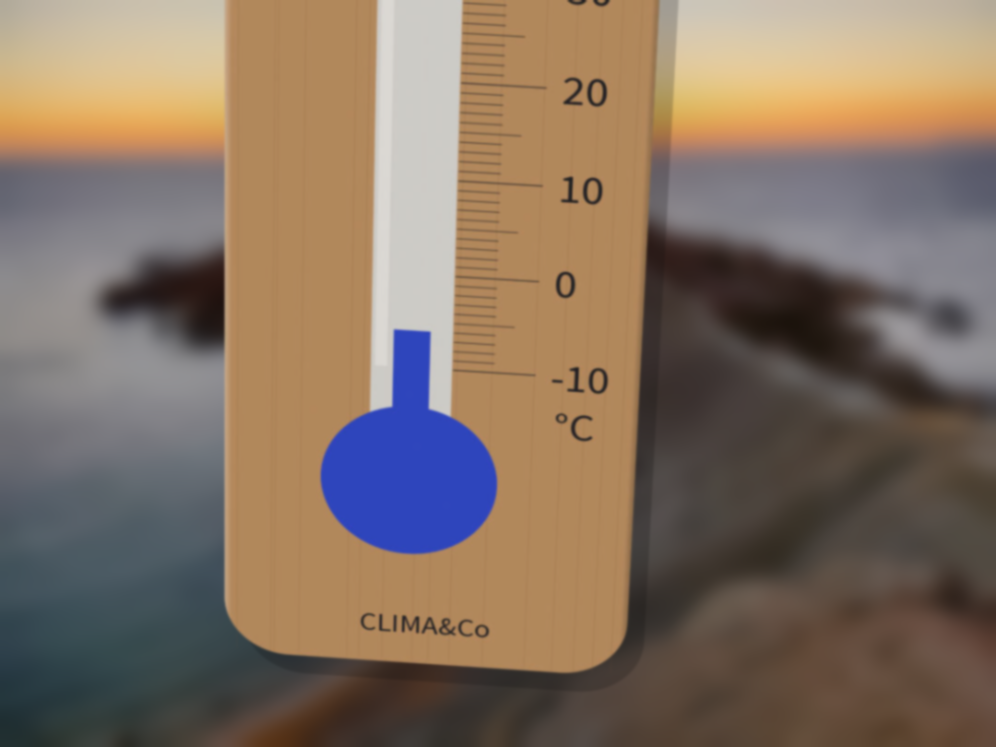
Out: {"value": -6, "unit": "°C"}
